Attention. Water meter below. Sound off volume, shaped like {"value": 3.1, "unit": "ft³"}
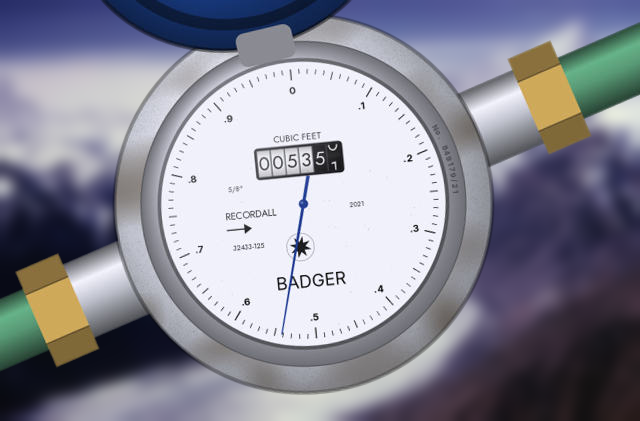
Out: {"value": 5350.54, "unit": "ft³"}
